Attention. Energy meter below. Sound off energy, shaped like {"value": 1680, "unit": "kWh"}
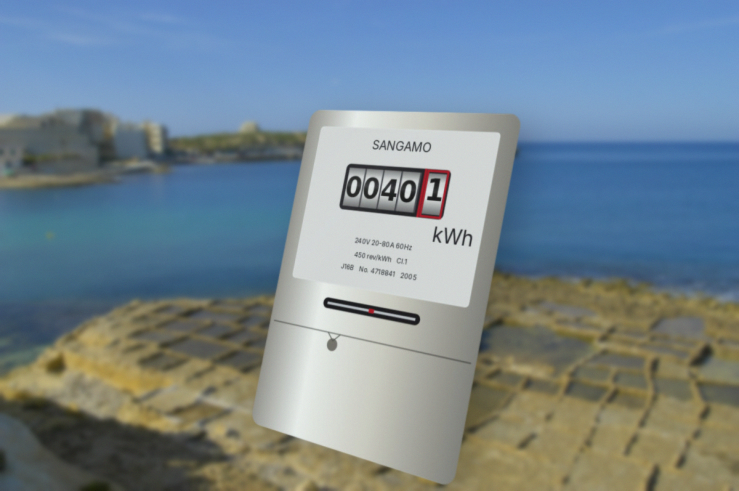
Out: {"value": 40.1, "unit": "kWh"}
